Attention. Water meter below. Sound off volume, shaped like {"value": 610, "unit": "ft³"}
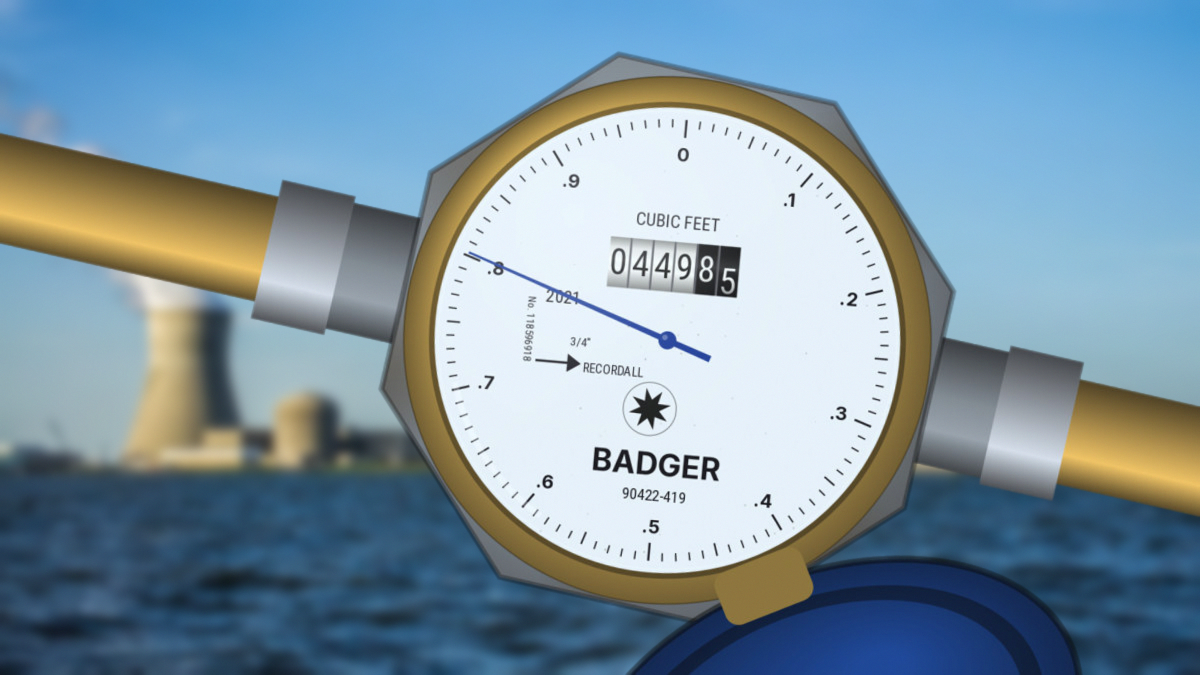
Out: {"value": 44984.80, "unit": "ft³"}
